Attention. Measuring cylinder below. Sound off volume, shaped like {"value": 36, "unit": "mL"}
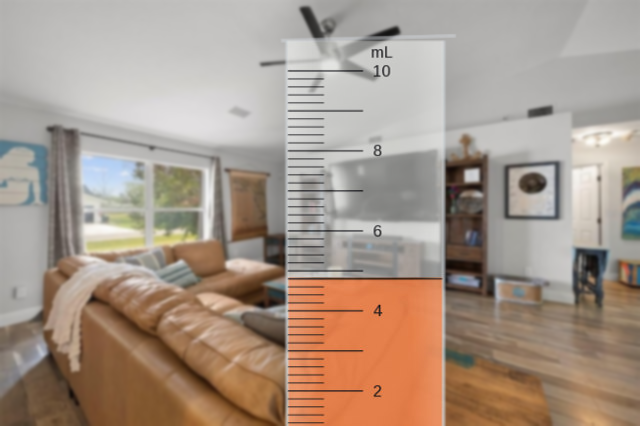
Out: {"value": 4.8, "unit": "mL"}
